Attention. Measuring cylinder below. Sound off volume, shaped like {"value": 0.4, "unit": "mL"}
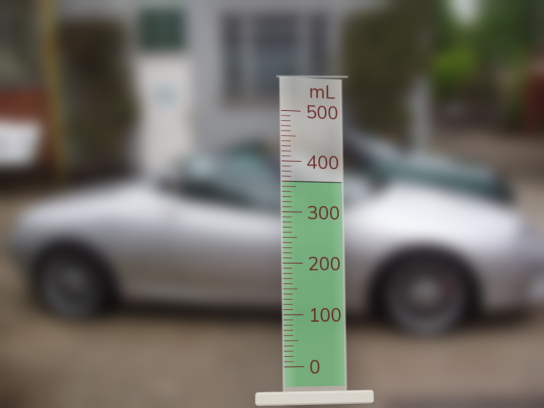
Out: {"value": 360, "unit": "mL"}
